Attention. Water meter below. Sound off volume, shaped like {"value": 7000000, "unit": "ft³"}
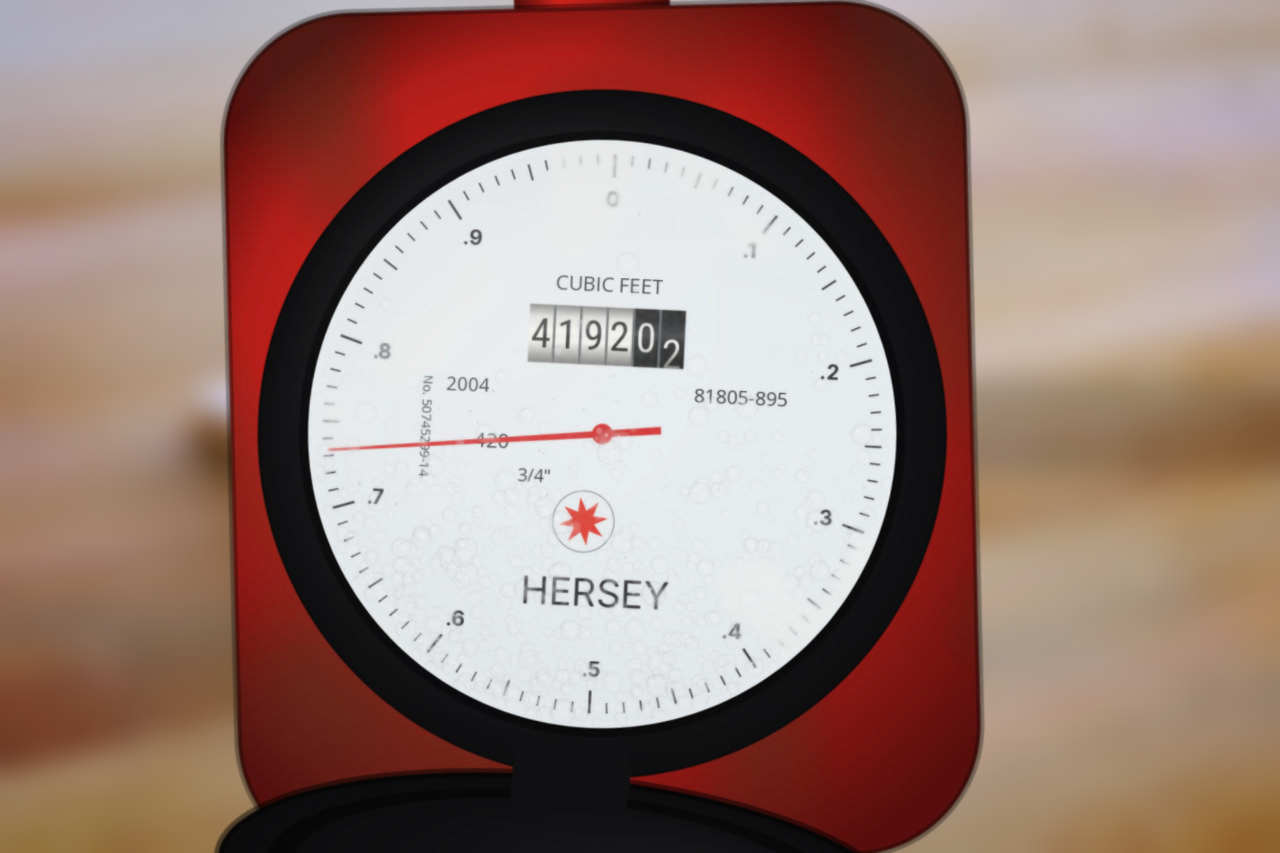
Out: {"value": 419201.73, "unit": "ft³"}
